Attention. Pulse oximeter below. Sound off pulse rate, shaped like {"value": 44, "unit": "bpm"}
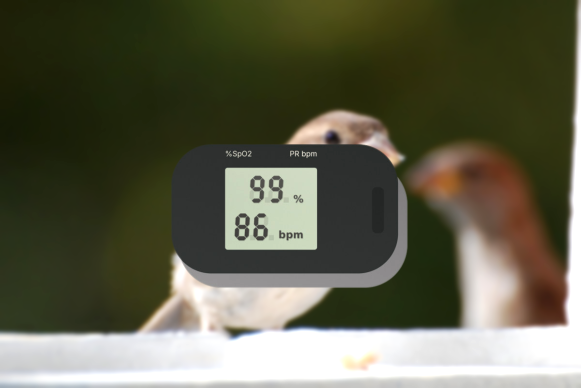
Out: {"value": 86, "unit": "bpm"}
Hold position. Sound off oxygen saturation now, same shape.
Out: {"value": 99, "unit": "%"}
